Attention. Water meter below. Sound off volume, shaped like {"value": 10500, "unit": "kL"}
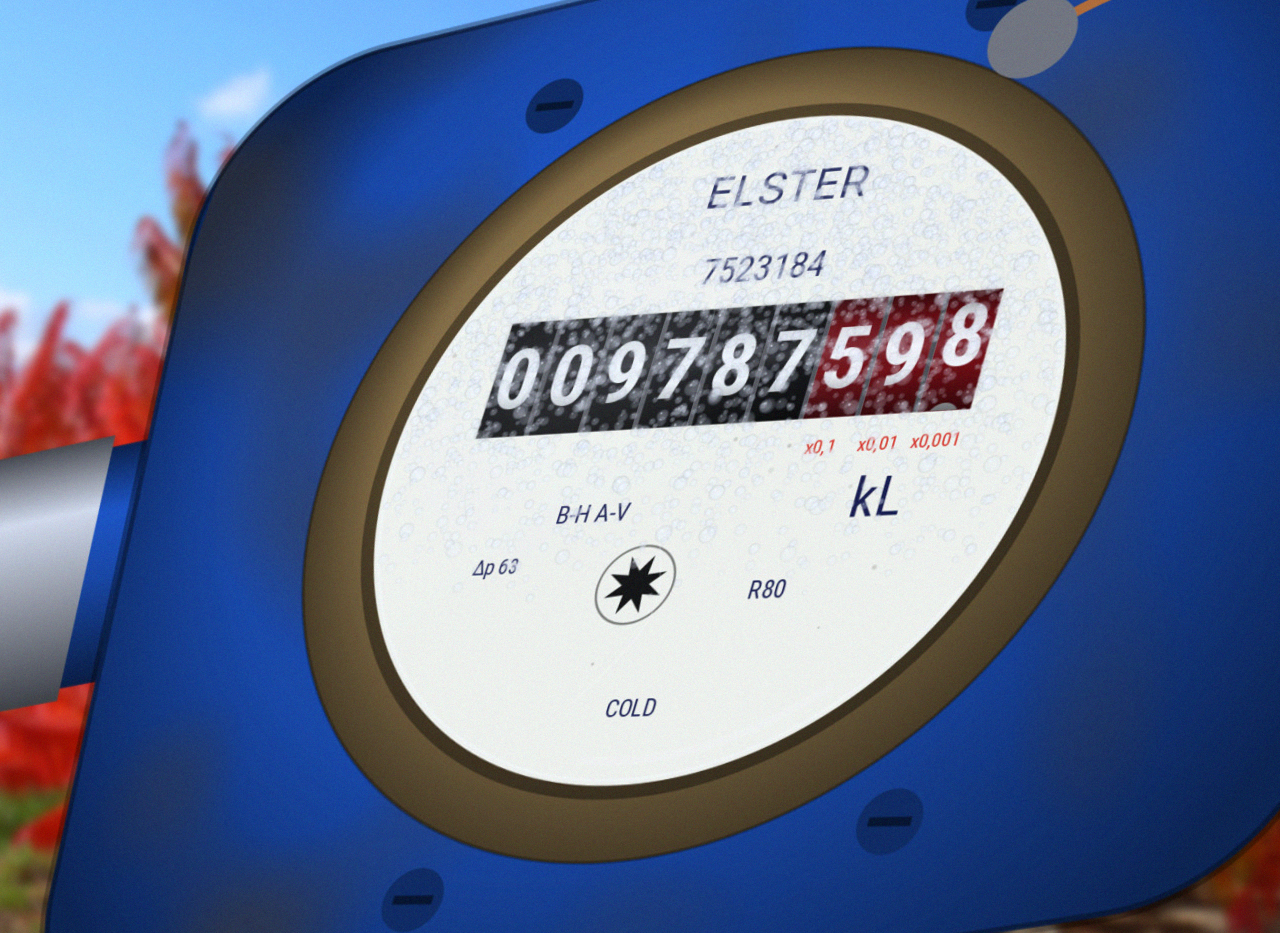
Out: {"value": 9787.598, "unit": "kL"}
